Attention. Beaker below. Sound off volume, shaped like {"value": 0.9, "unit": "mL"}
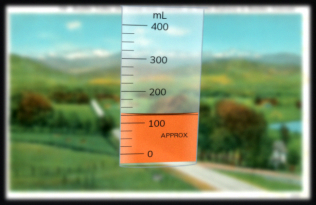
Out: {"value": 125, "unit": "mL"}
